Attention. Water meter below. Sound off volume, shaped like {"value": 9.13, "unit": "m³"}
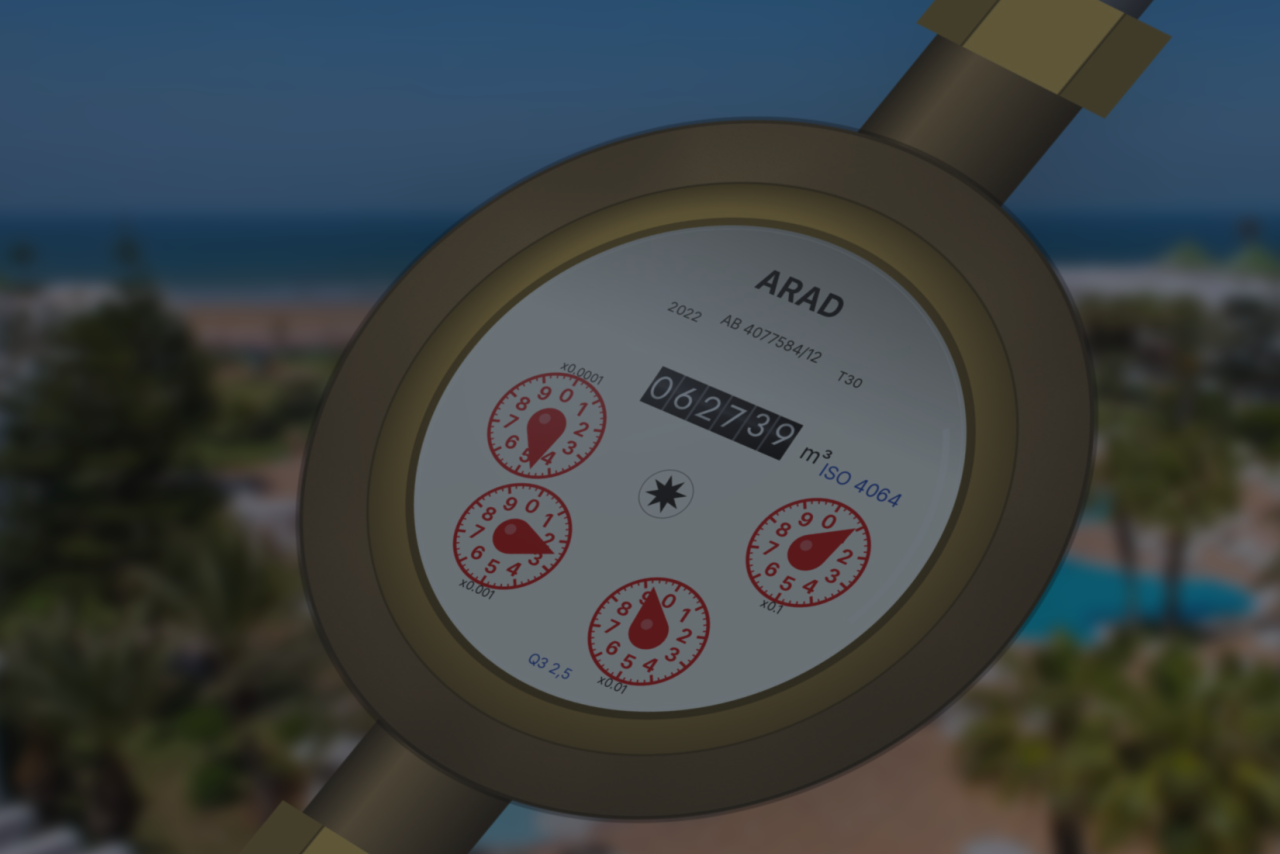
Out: {"value": 62739.0924, "unit": "m³"}
